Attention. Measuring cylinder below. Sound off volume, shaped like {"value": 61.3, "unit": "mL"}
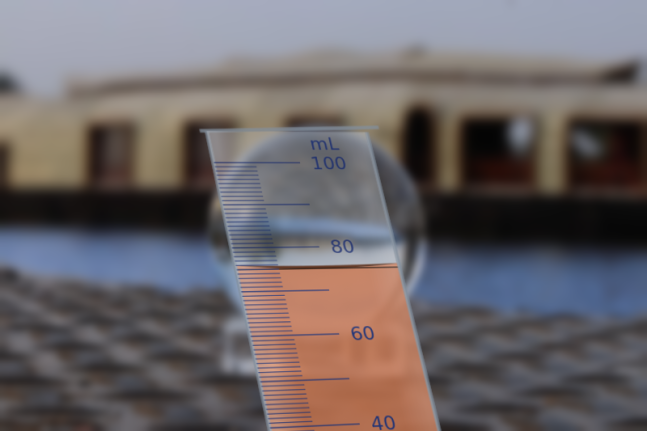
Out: {"value": 75, "unit": "mL"}
